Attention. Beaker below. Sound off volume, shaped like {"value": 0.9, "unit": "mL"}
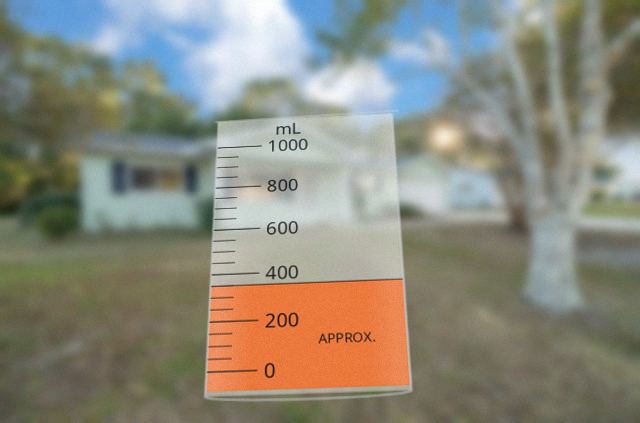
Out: {"value": 350, "unit": "mL"}
